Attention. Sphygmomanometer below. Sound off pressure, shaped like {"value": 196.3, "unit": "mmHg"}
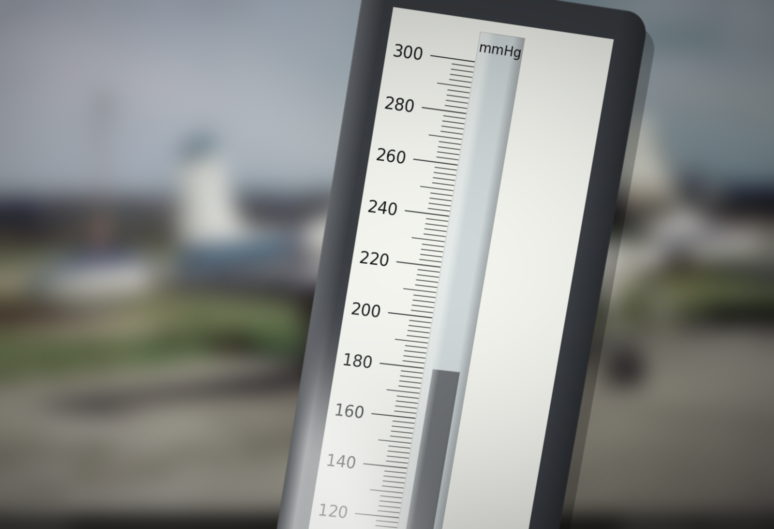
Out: {"value": 180, "unit": "mmHg"}
